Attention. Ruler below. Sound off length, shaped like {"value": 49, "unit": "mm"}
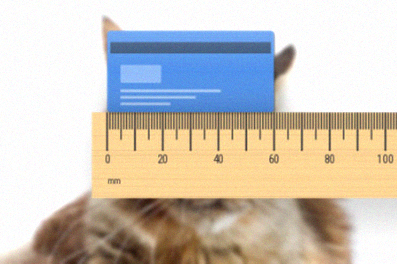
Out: {"value": 60, "unit": "mm"}
